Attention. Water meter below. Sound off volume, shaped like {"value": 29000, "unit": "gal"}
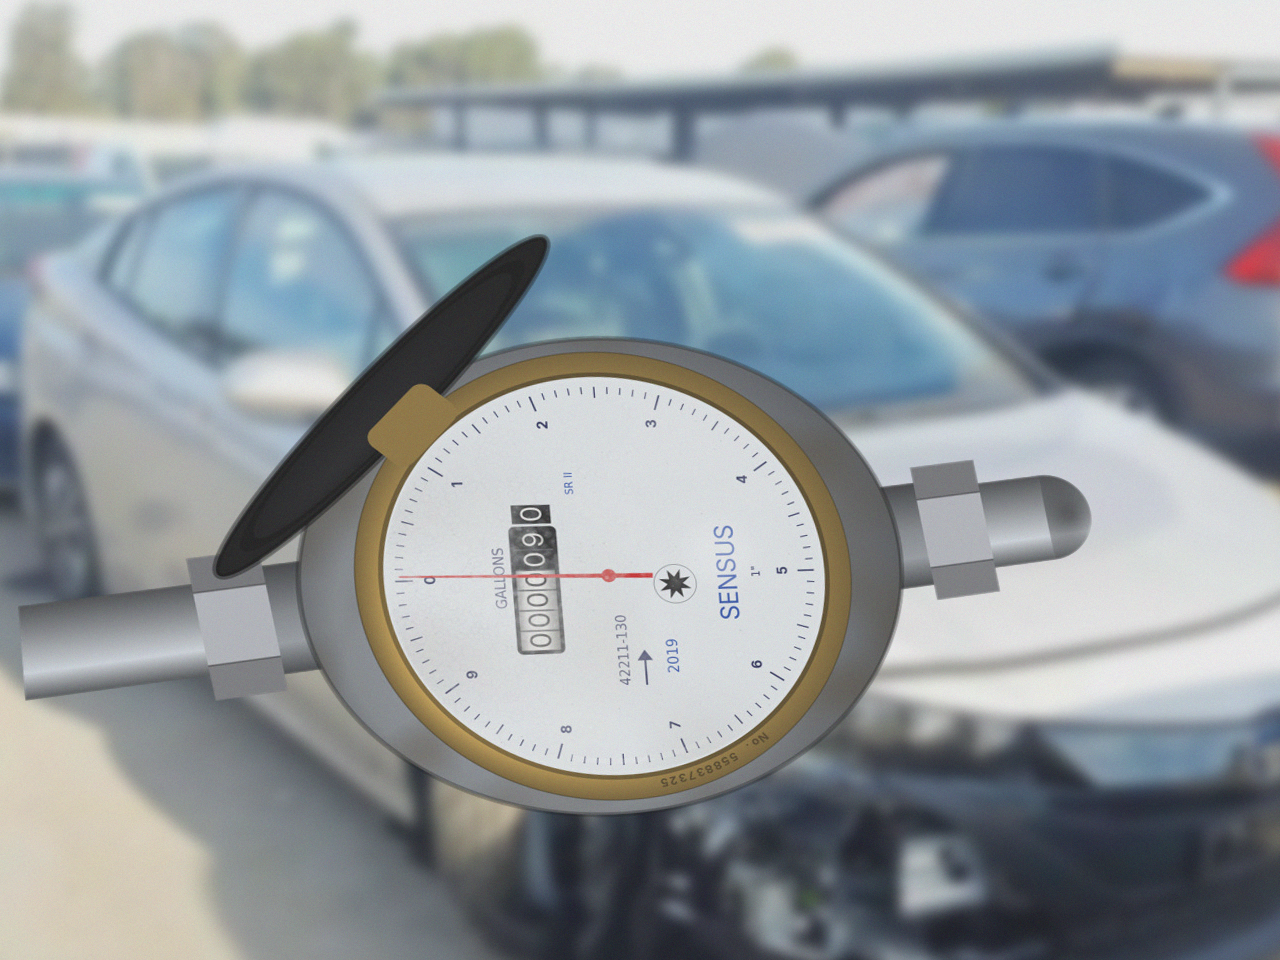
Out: {"value": 90.0, "unit": "gal"}
